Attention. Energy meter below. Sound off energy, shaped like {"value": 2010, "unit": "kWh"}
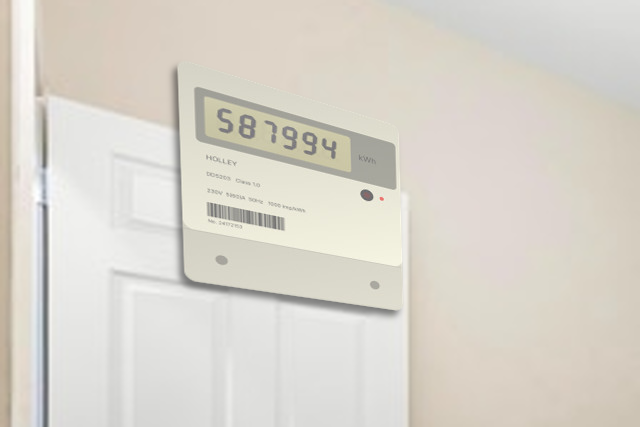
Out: {"value": 587994, "unit": "kWh"}
